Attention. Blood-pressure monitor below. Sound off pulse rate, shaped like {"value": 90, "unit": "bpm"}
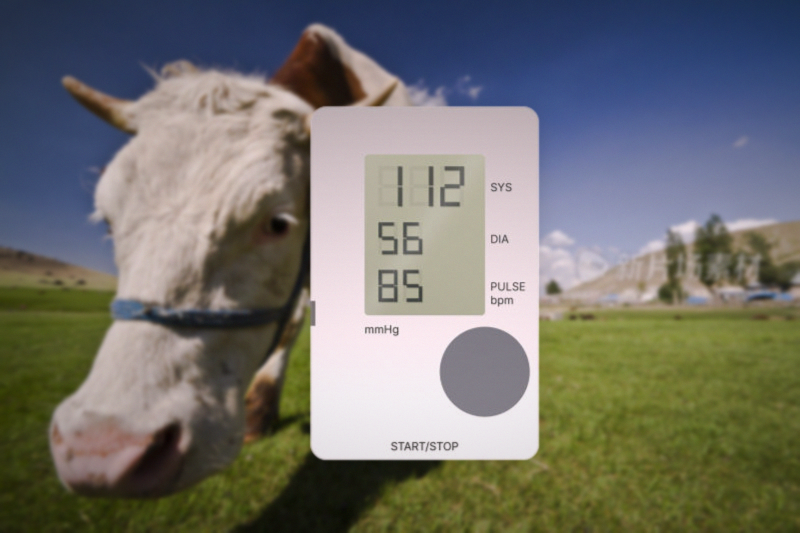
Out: {"value": 85, "unit": "bpm"}
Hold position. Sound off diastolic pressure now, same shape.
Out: {"value": 56, "unit": "mmHg"}
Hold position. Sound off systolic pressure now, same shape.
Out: {"value": 112, "unit": "mmHg"}
